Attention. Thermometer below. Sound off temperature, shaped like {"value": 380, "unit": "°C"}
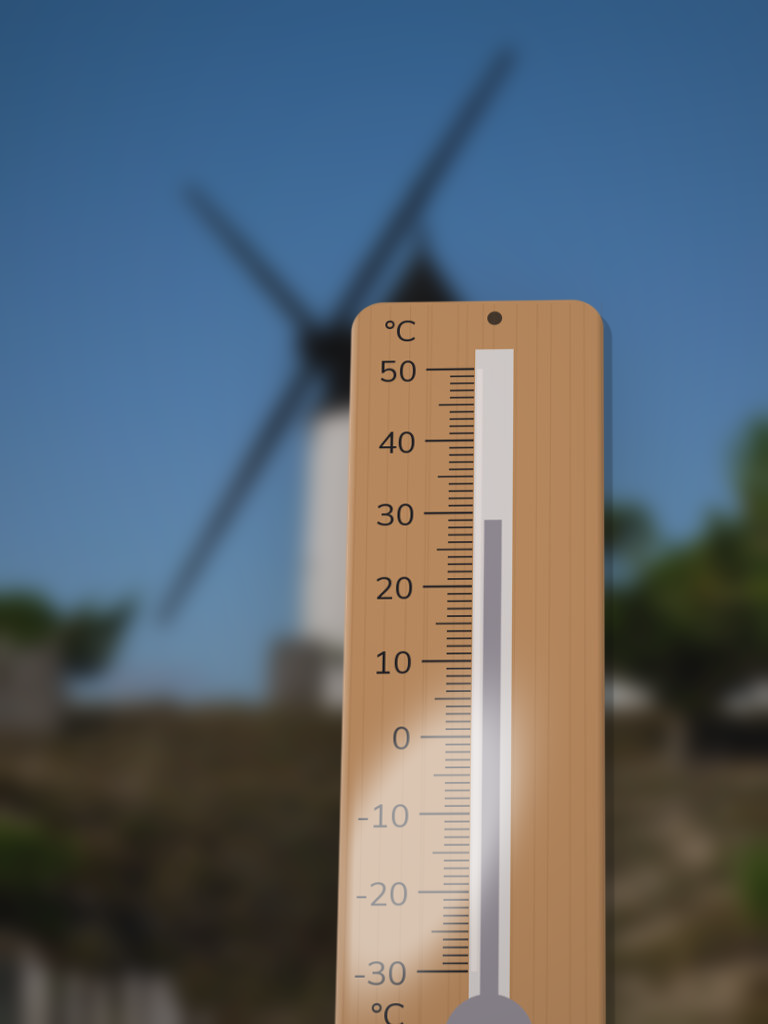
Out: {"value": 29, "unit": "°C"}
